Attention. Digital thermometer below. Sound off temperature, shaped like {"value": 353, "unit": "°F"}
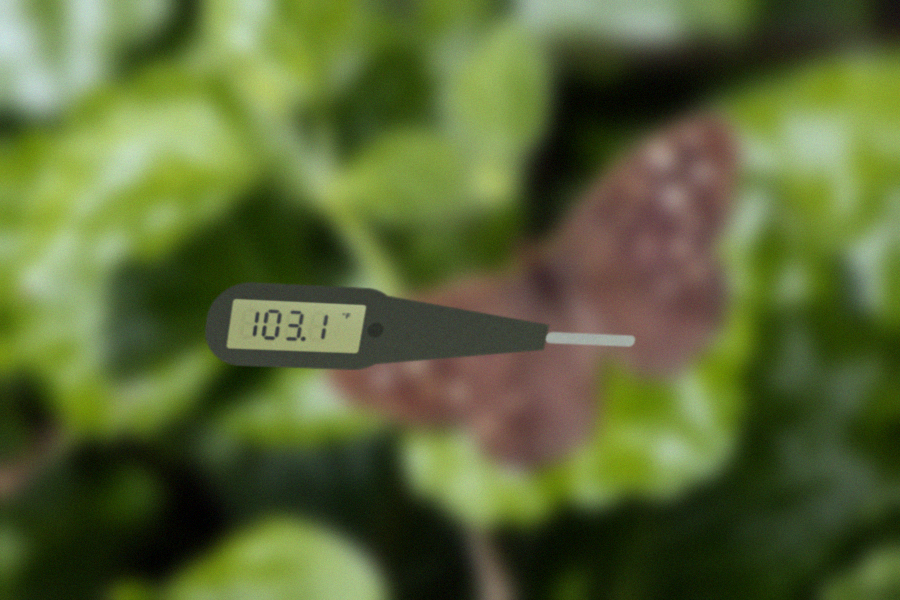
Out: {"value": 103.1, "unit": "°F"}
